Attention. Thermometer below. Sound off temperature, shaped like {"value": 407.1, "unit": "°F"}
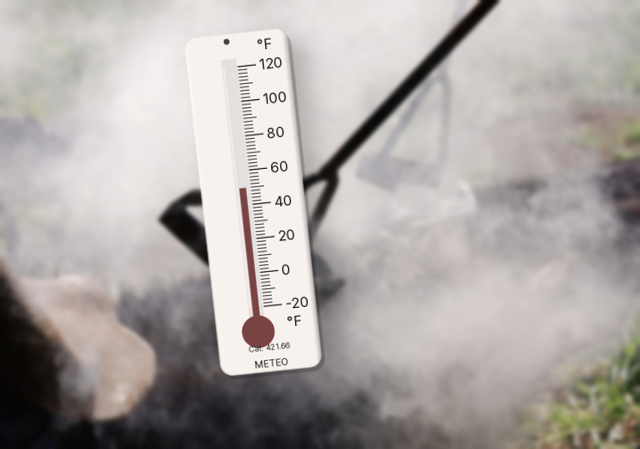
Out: {"value": 50, "unit": "°F"}
